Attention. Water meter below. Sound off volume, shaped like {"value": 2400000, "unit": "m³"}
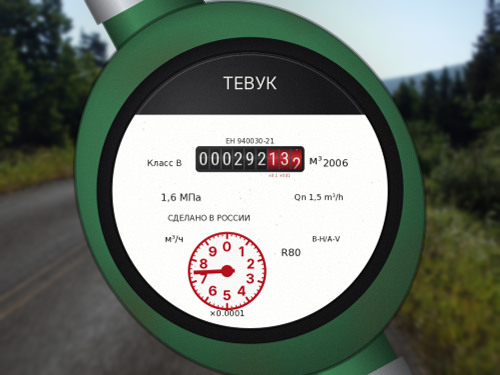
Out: {"value": 292.1317, "unit": "m³"}
